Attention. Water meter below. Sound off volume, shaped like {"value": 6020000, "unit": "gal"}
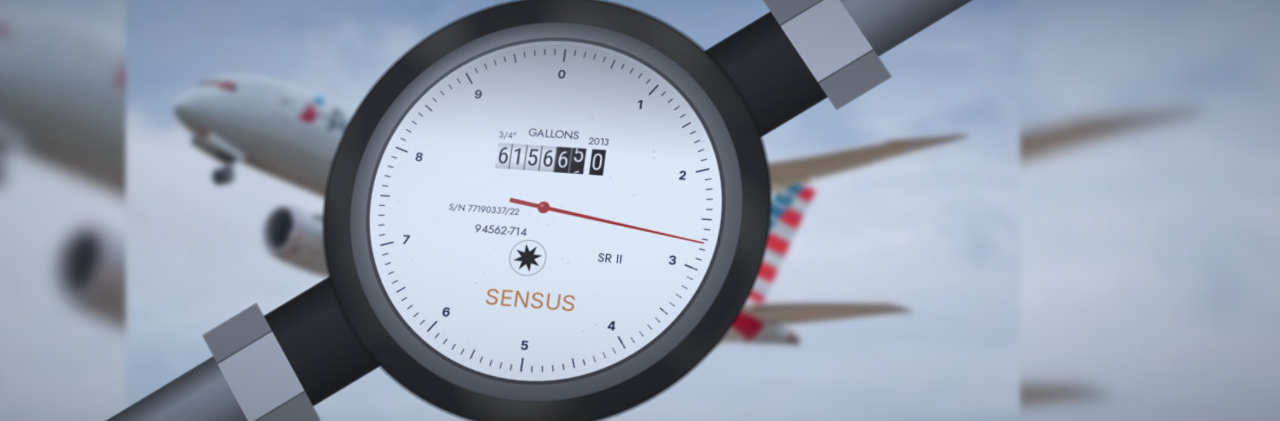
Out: {"value": 6156652.7, "unit": "gal"}
